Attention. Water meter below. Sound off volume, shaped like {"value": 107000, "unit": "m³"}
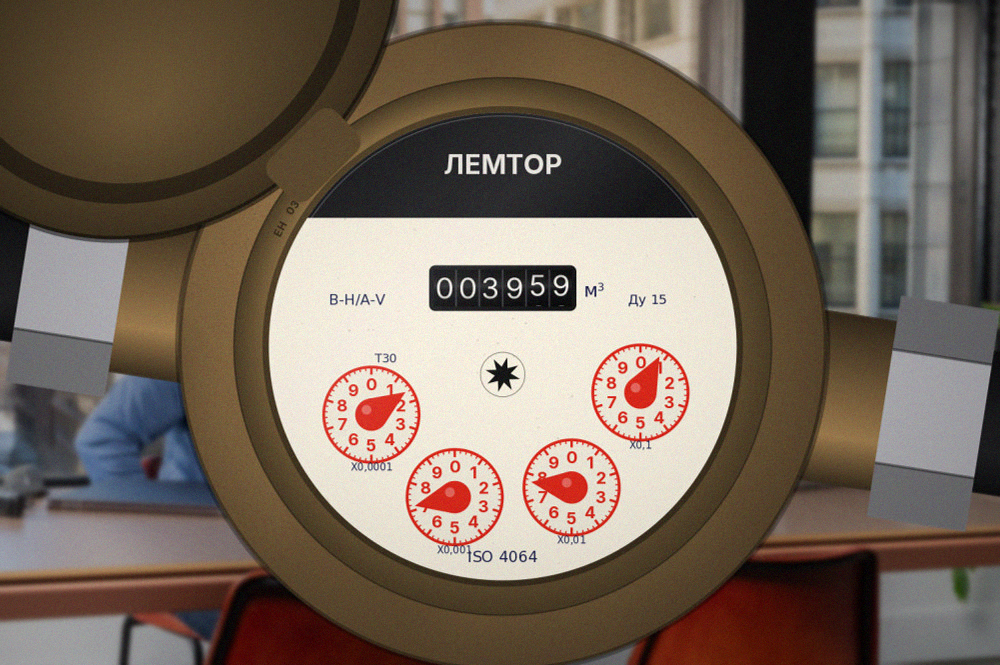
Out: {"value": 3959.0771, "unit": "m³"}
